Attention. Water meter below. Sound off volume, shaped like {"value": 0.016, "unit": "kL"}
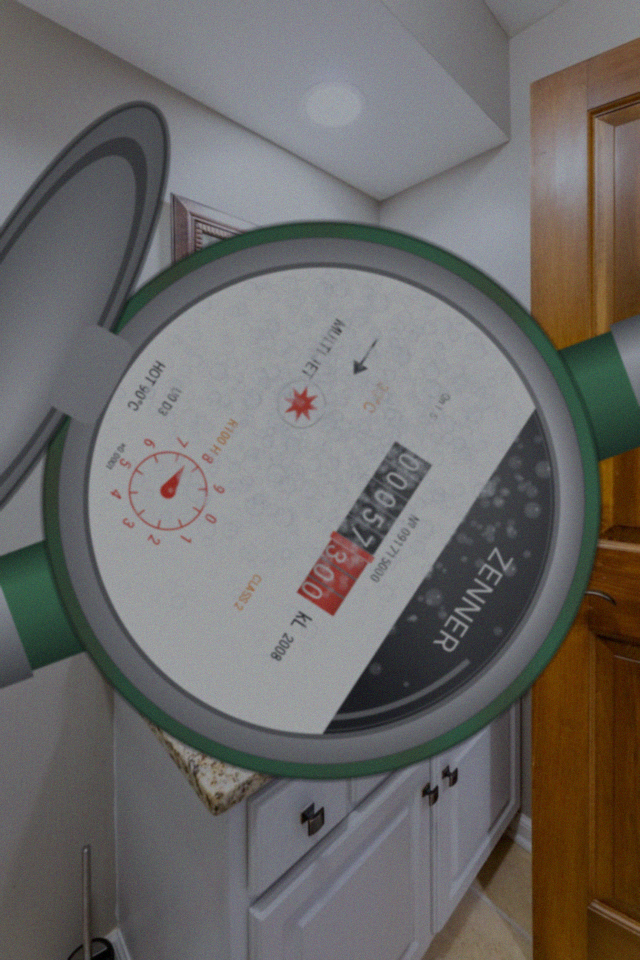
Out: {"value": 57.2997, "unit": "kL"}
